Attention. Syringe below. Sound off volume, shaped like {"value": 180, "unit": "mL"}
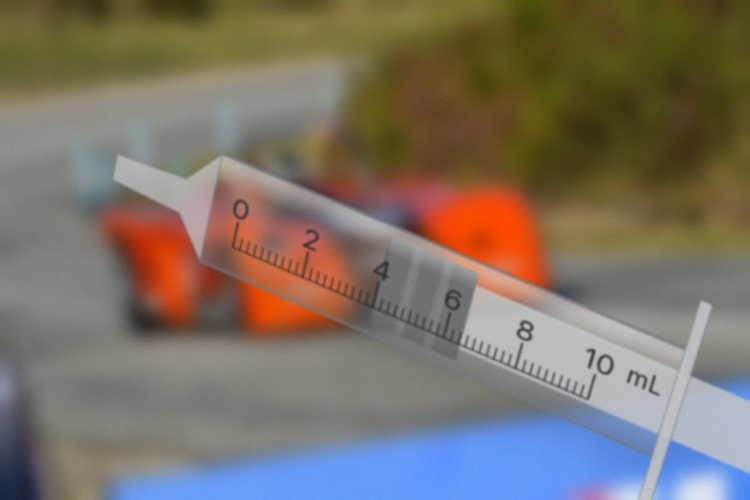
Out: {"value": 4, "unit": "mL"}
